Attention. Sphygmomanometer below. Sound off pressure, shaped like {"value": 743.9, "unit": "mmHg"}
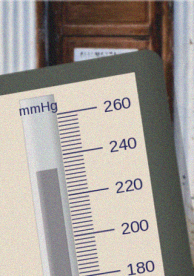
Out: {"value": 234, "unit": "mmHg"}
